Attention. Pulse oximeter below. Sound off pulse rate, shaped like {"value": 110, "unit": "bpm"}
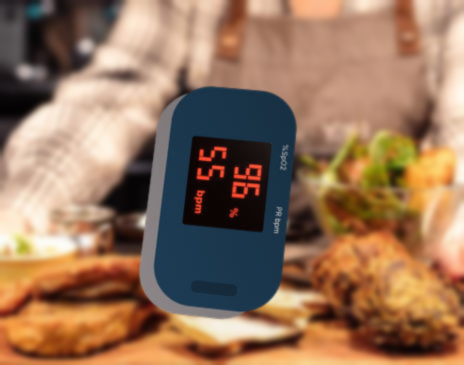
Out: {"value": 55, "unit": "bpm"}
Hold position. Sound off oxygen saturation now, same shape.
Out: {"value": 96, "unit": "%"}
